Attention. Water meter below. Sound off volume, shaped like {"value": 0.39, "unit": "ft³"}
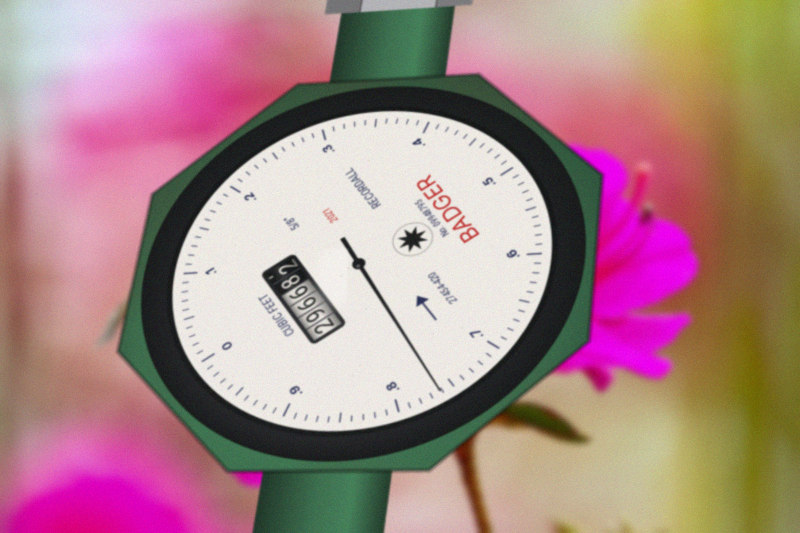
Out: {"value": 296681.76, "unit": "ft³"}
